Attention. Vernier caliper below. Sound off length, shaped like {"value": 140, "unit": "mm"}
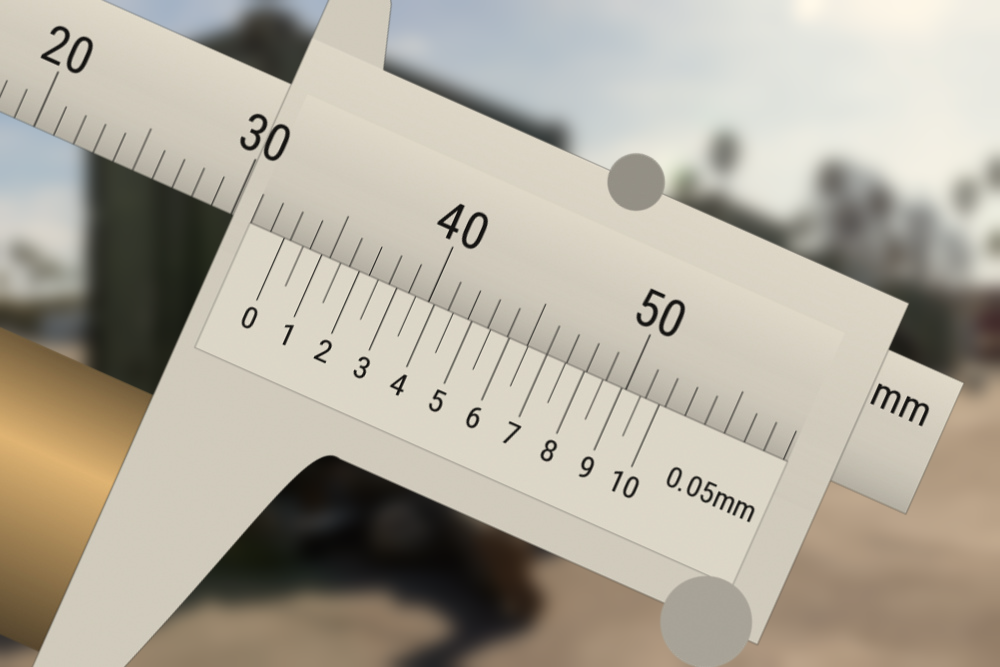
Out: {"value": 32.7, "unit": "mm"}
